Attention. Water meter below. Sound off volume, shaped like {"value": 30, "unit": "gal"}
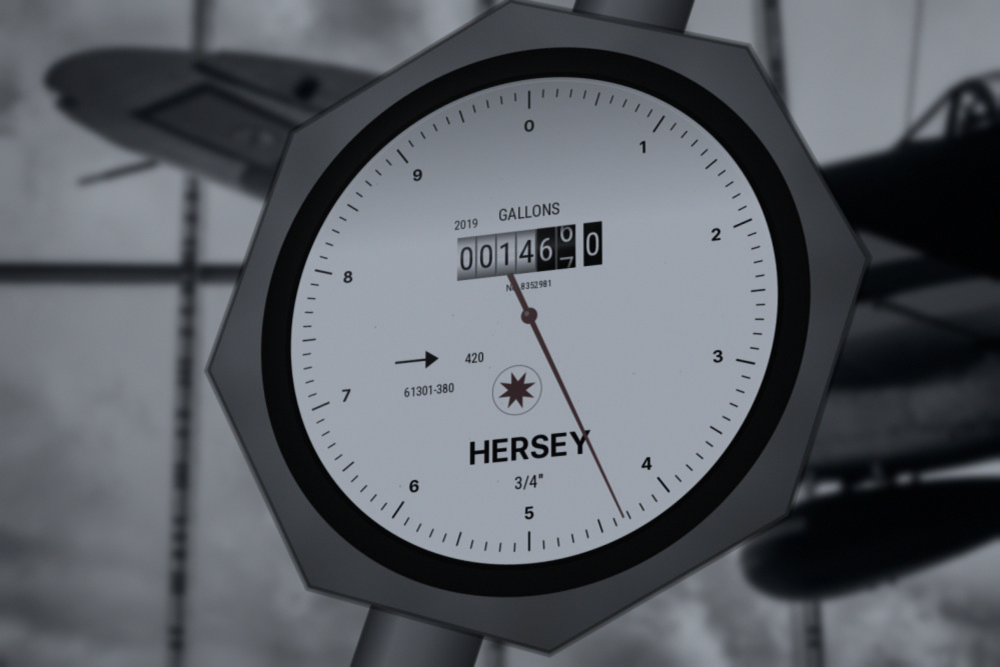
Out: {"value": 14664.3, "unit": "gal"}
